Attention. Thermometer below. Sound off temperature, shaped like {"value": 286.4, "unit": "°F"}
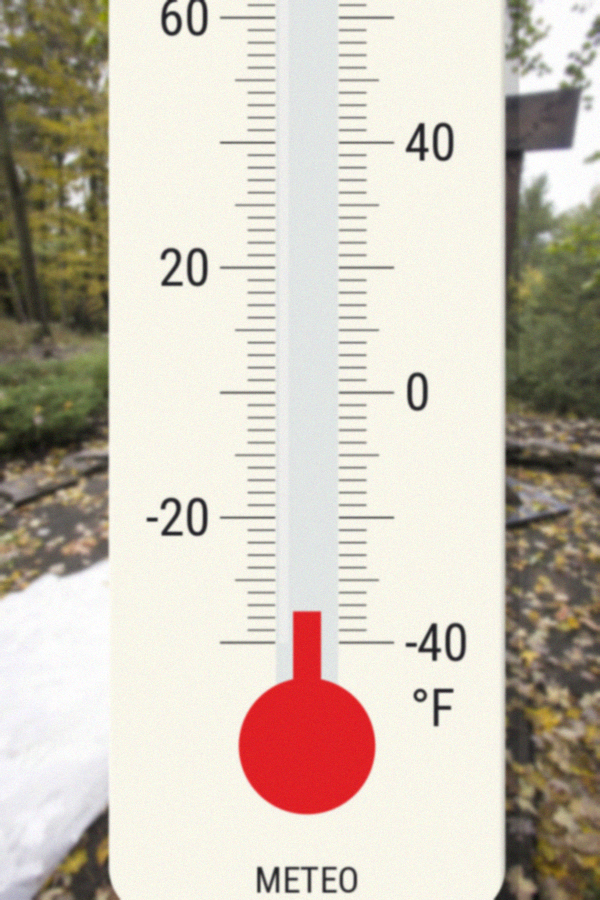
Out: {"value": -35, "unit": "°F"}
